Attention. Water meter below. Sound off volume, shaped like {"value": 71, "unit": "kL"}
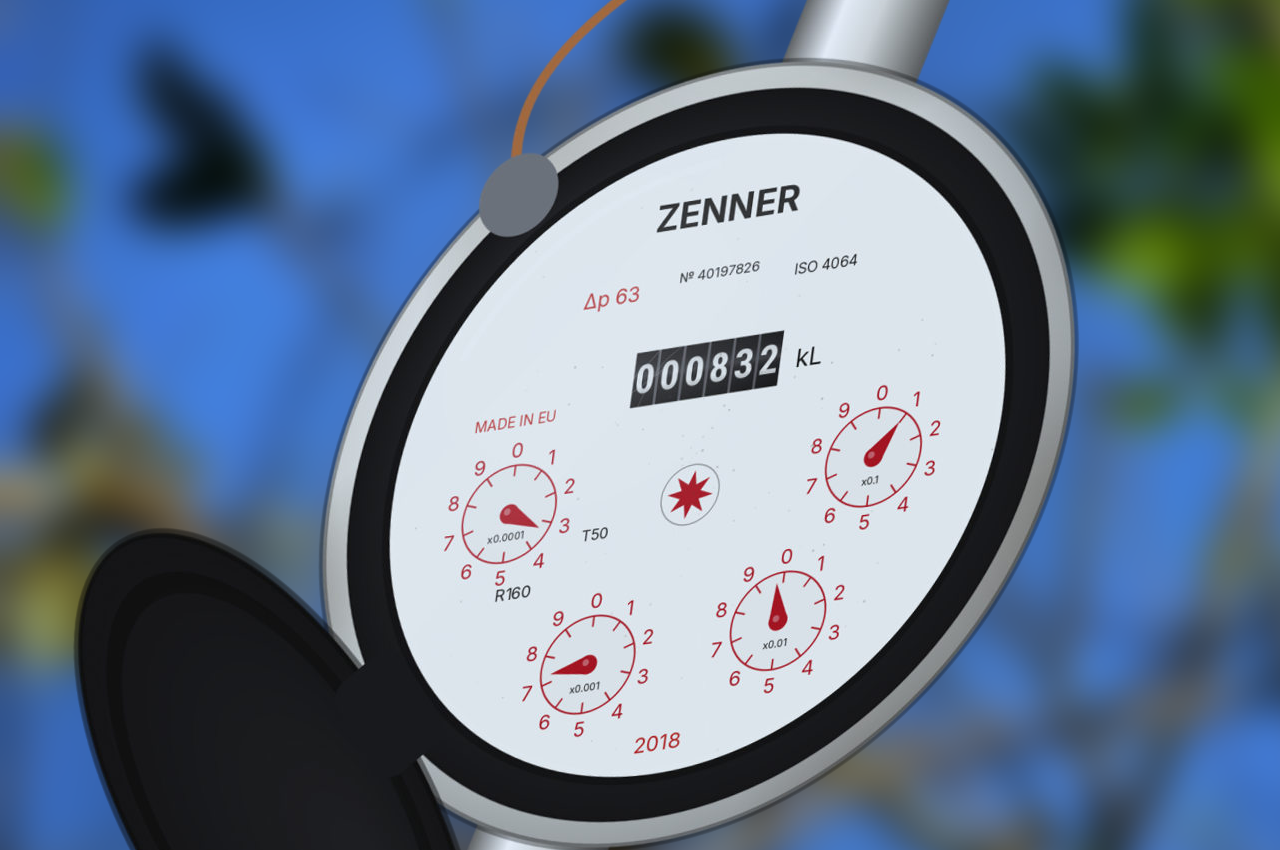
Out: {"value": 832.0973, "unit": "kL"}
